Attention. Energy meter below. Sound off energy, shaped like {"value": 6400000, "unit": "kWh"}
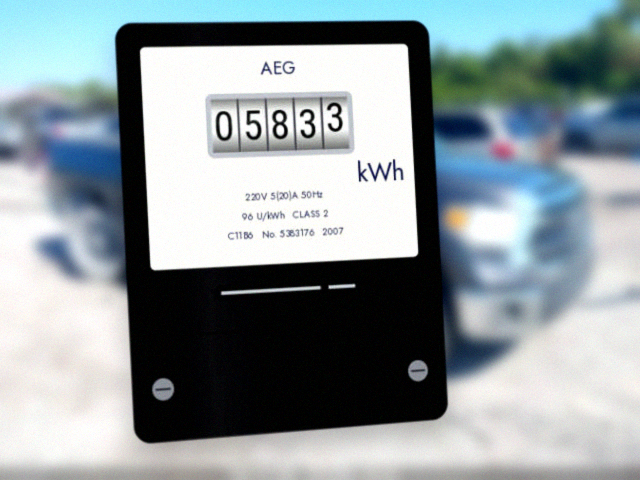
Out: {"value": 5833, "unit": "kWh"}
